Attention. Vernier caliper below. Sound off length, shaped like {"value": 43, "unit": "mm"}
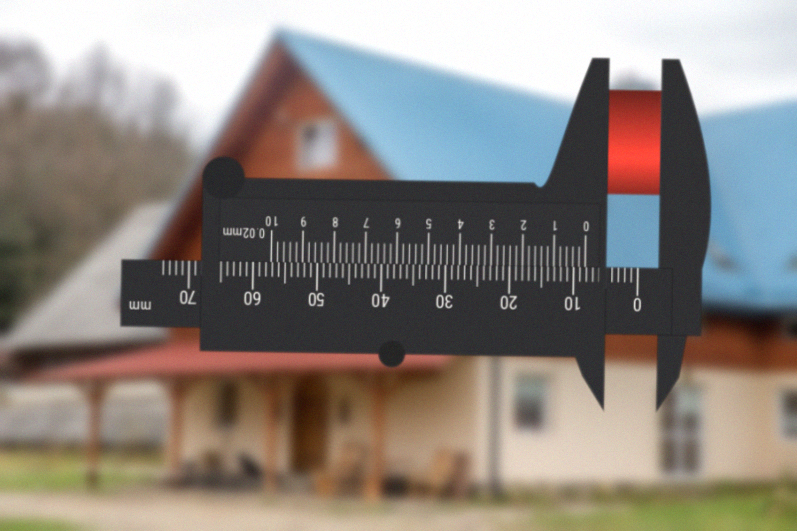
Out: {"value": 8.2, "unit": "mm"}
